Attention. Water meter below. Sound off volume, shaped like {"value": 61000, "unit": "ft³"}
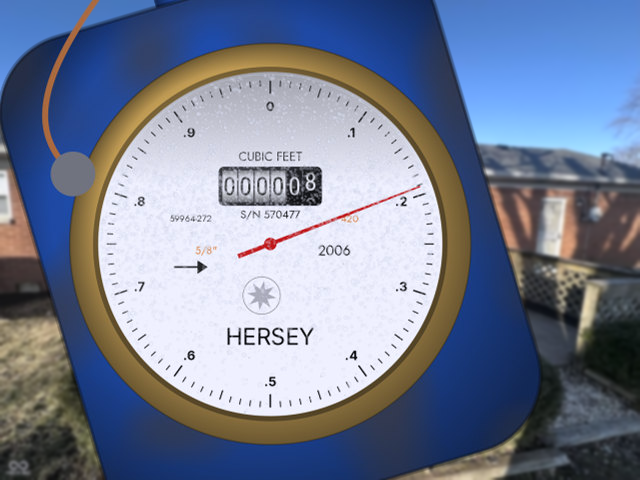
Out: {"value": 8.19, "unit": "ft³"}
